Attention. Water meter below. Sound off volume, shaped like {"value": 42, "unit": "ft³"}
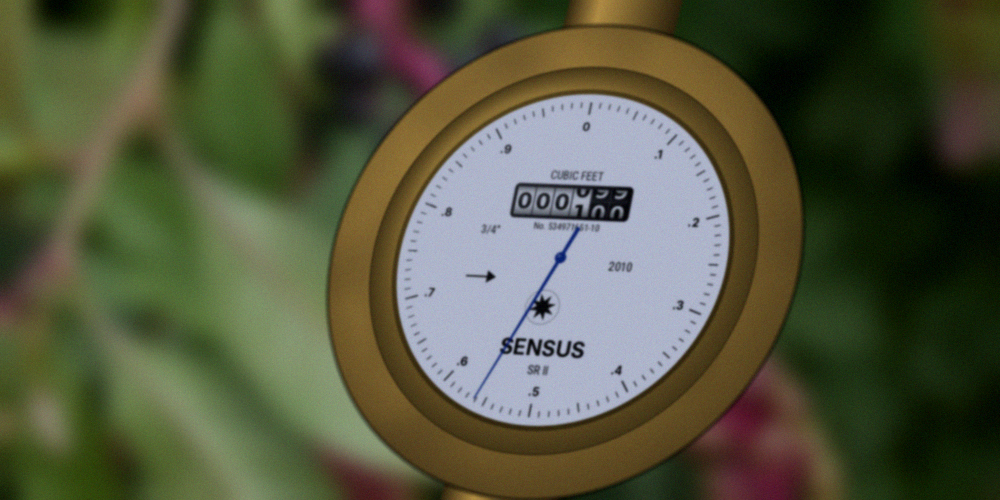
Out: {"value": 99.56, "unit": "ft³"}
